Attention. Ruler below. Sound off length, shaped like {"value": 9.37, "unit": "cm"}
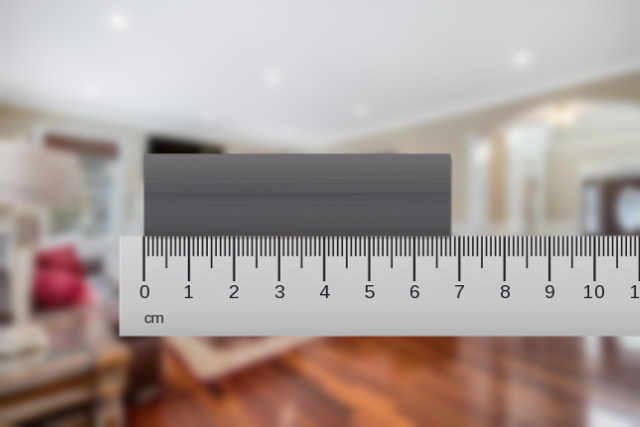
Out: {"value": 6.8, "unit": "cm"}
